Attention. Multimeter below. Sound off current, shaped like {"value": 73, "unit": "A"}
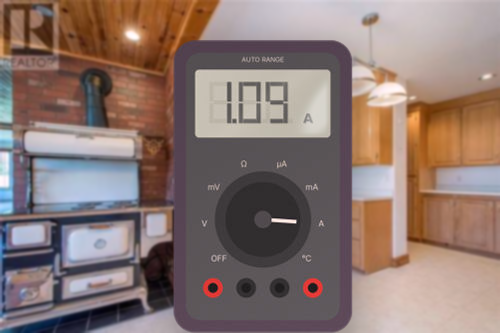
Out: {"value": 1.09, "unit": "A"}
